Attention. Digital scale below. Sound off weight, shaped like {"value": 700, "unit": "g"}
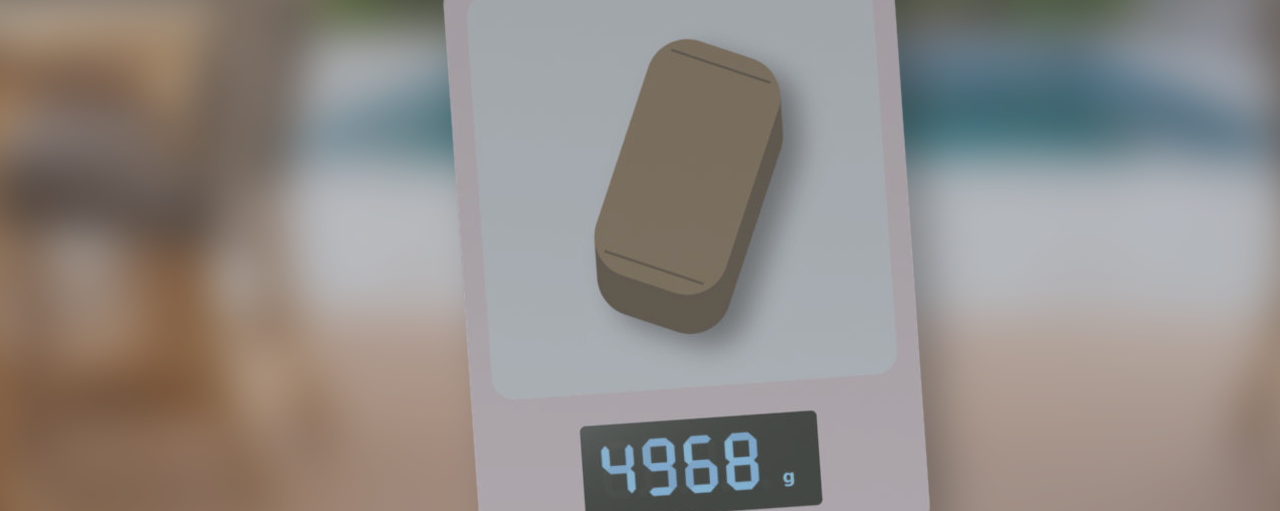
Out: {"value": 4968, "unit": "g"}
